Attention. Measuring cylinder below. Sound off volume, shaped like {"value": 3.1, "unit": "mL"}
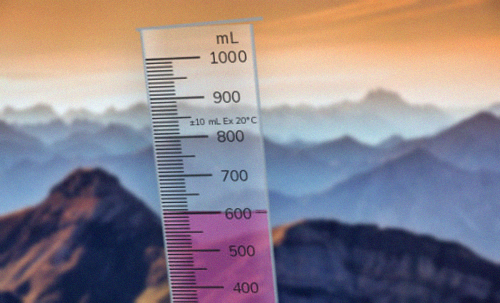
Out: {"value": 600, "unit": "mL"}
